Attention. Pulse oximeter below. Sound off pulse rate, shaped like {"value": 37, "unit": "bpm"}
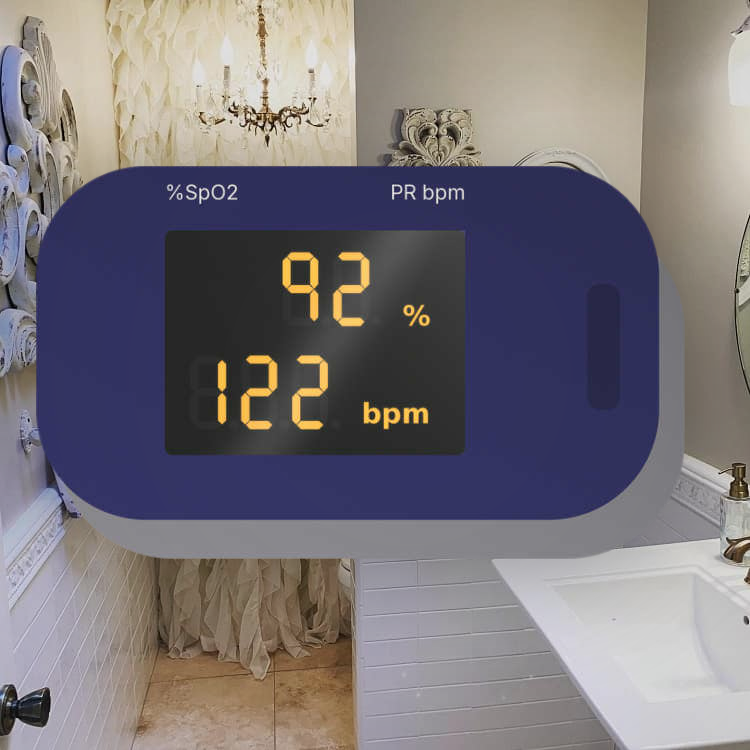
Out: {"value": 122, "unit": "bpm"}
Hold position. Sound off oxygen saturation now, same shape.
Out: {"value": 92, "unit": "%"}
